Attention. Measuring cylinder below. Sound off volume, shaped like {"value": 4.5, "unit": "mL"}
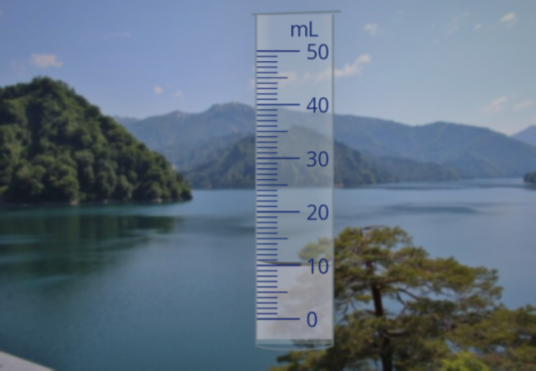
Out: {"value": 10, "unit": "mL"}
